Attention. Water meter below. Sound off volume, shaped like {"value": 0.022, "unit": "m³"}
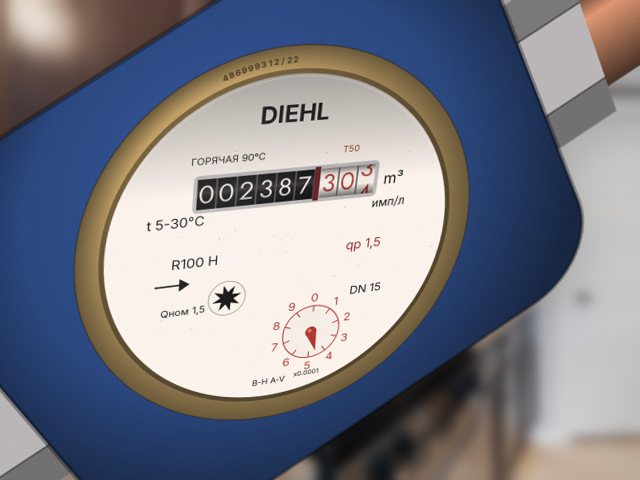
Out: {"value": 2387.3034, "unit": "m³"}
